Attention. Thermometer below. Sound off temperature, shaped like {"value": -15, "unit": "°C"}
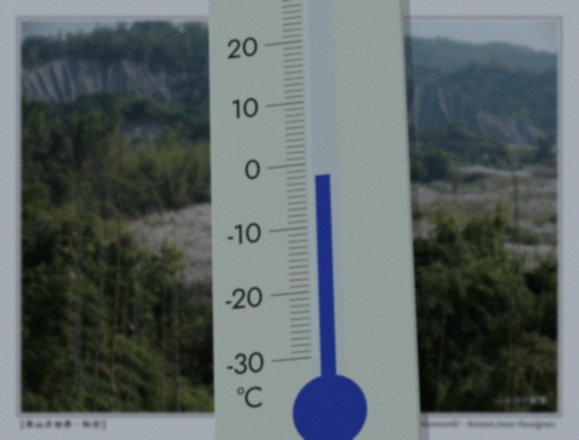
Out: {"value": -2, "unit": "°C"}
